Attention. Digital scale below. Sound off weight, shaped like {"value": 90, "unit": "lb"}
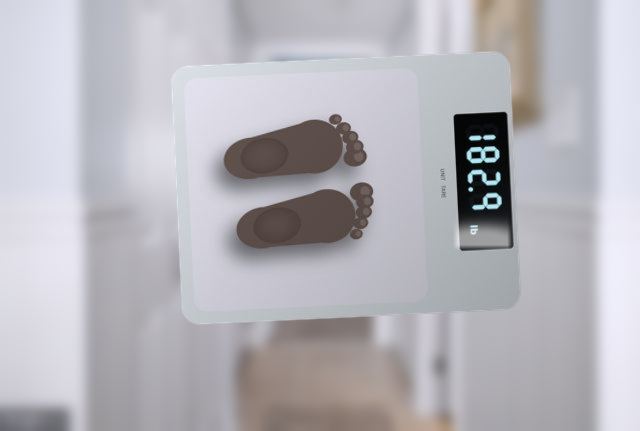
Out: {"value": 182.9, "unit": "lb"}
